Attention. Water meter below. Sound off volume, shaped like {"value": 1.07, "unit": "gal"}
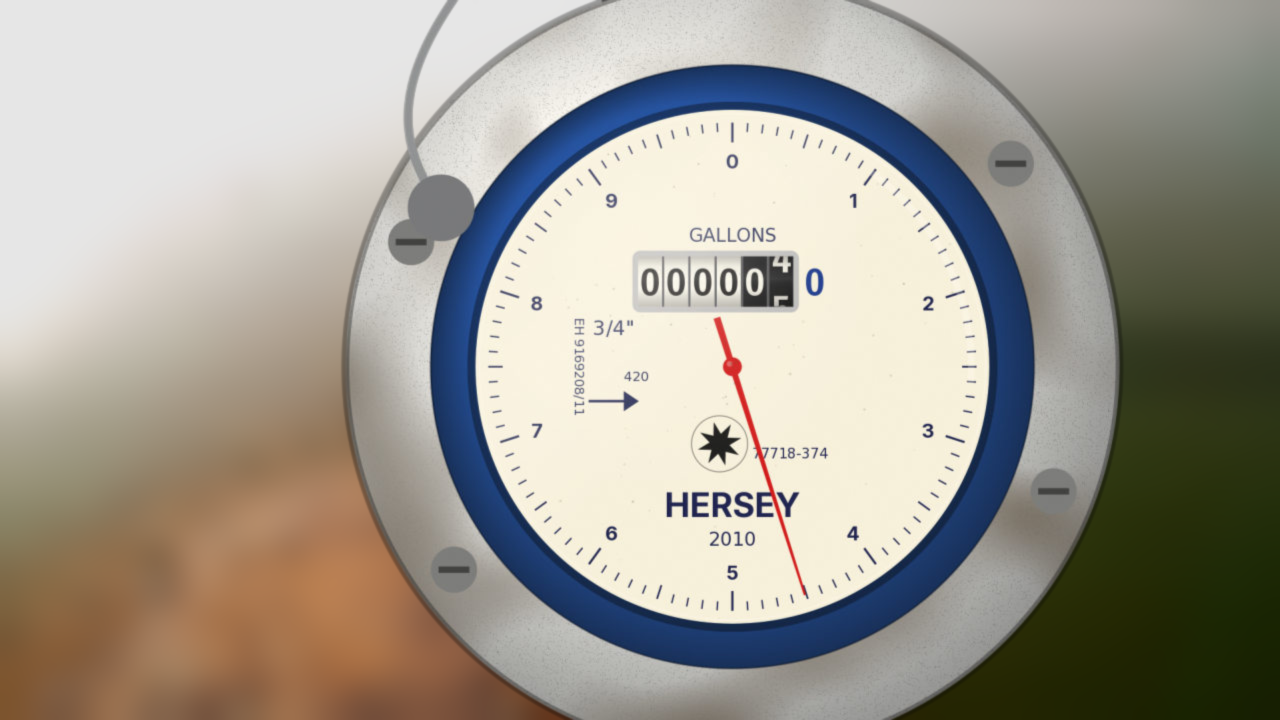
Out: {"value": 44.5, "unit": "gal"}
